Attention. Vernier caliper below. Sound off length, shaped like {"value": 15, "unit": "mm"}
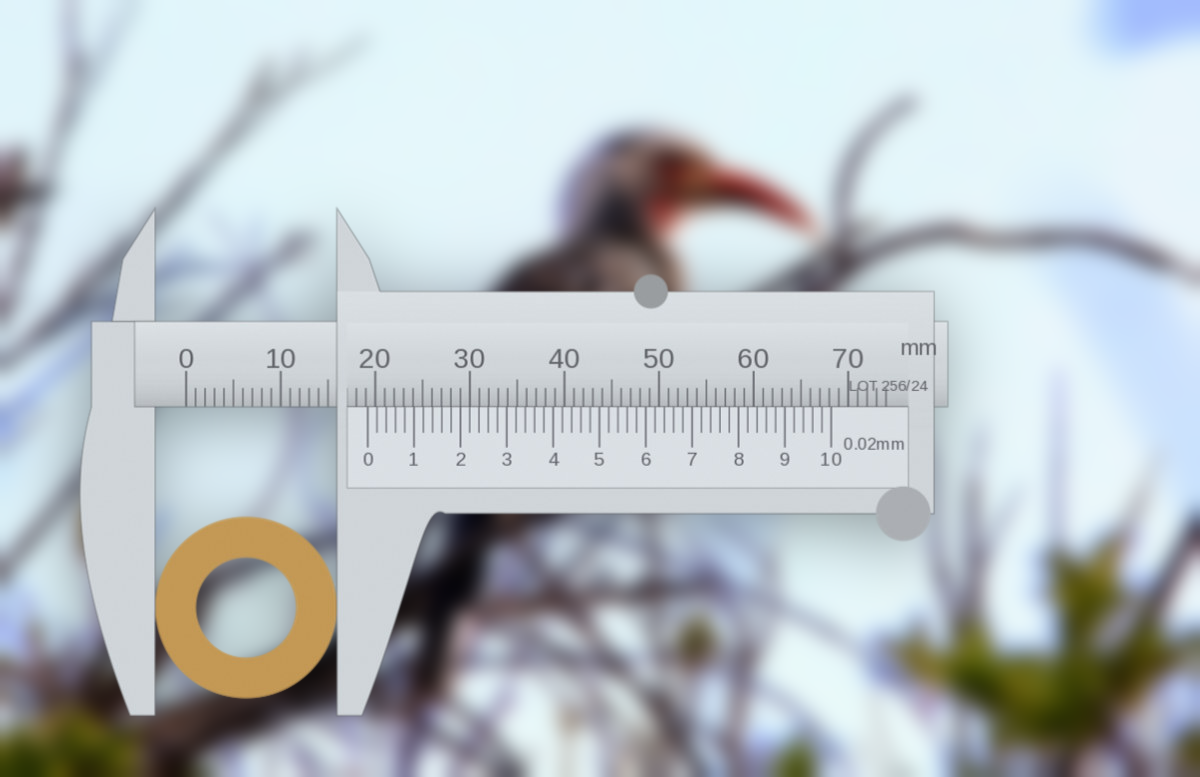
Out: {"value": 19.2, "unit": "mm"}
